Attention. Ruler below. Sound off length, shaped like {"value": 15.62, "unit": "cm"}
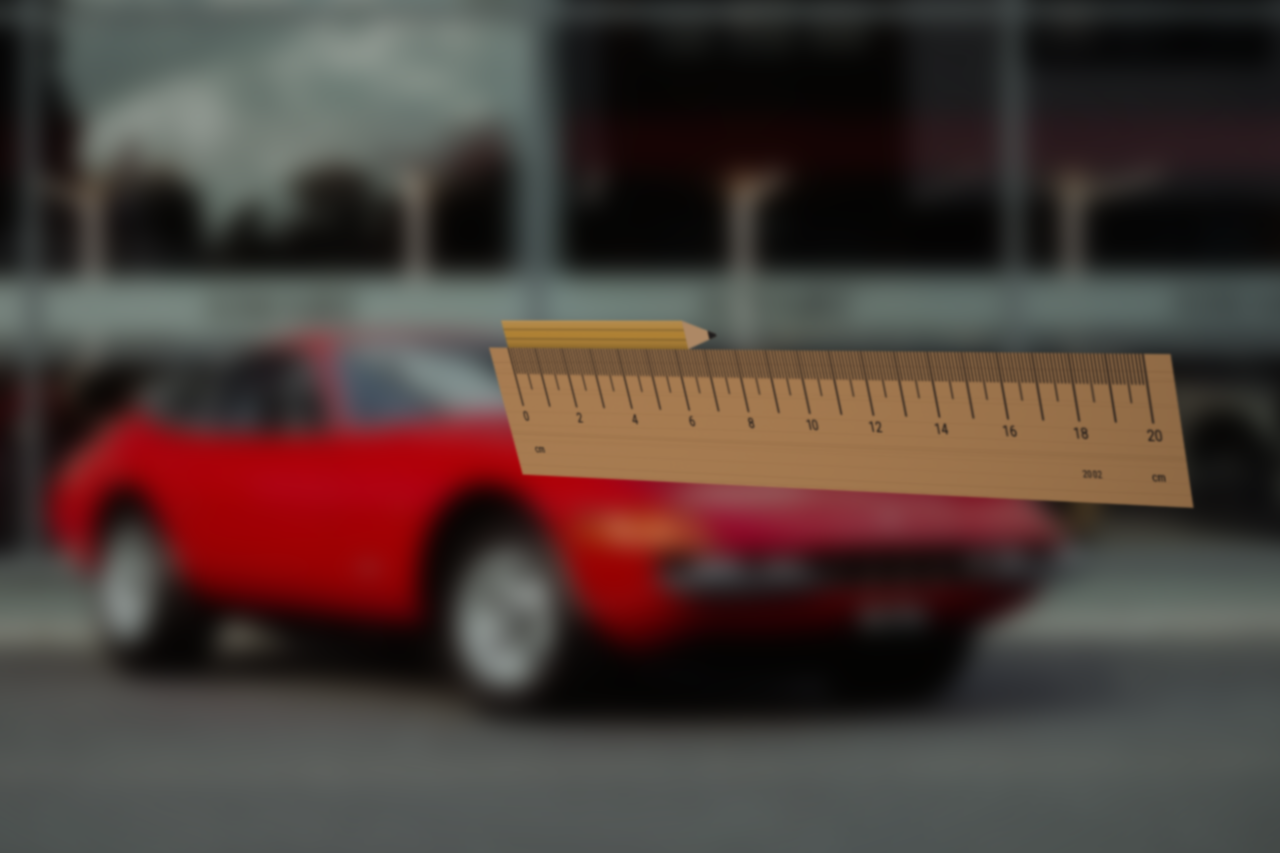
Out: {"value": 7.5, "unit": "cm"}
